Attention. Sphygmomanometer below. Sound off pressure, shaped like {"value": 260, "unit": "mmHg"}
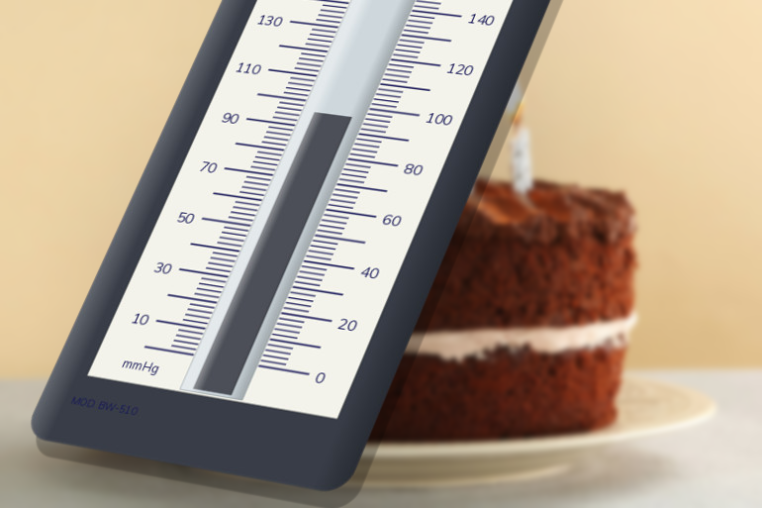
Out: {"value": 96, "unit": "mmHg"}
